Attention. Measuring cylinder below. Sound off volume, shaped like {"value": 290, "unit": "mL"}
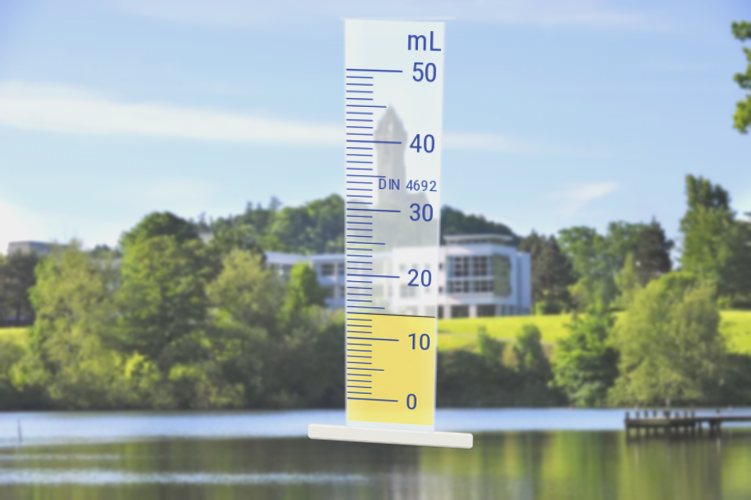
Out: {"value": 14, "unit": "mL"}
